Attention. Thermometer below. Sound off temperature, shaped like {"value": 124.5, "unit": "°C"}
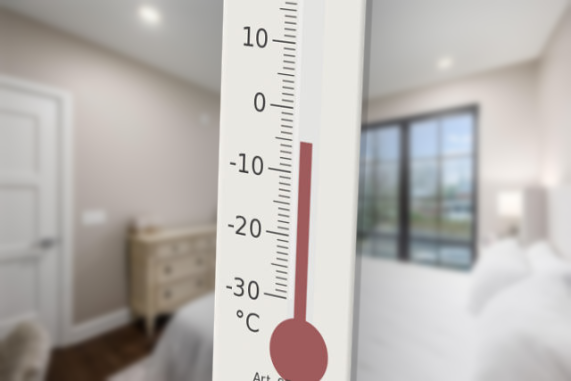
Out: {"value": -5, "unit": "°C"}
